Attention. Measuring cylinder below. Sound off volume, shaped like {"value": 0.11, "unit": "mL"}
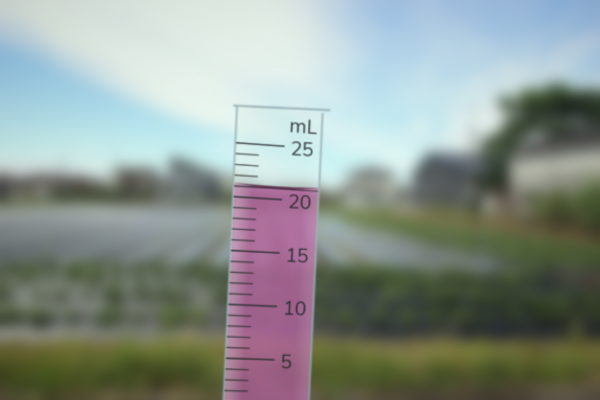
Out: {"value": 21, "unit": "mL"}
